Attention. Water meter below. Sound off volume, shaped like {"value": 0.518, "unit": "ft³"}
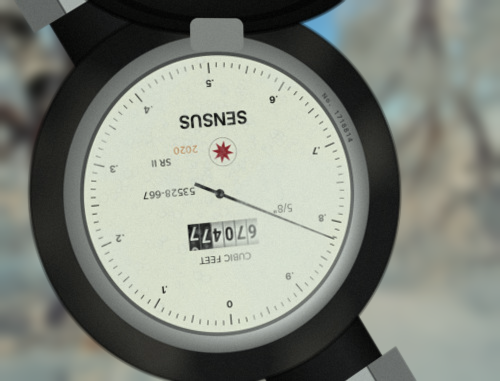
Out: {"value": 670476.82, "unit": "ft³"}
